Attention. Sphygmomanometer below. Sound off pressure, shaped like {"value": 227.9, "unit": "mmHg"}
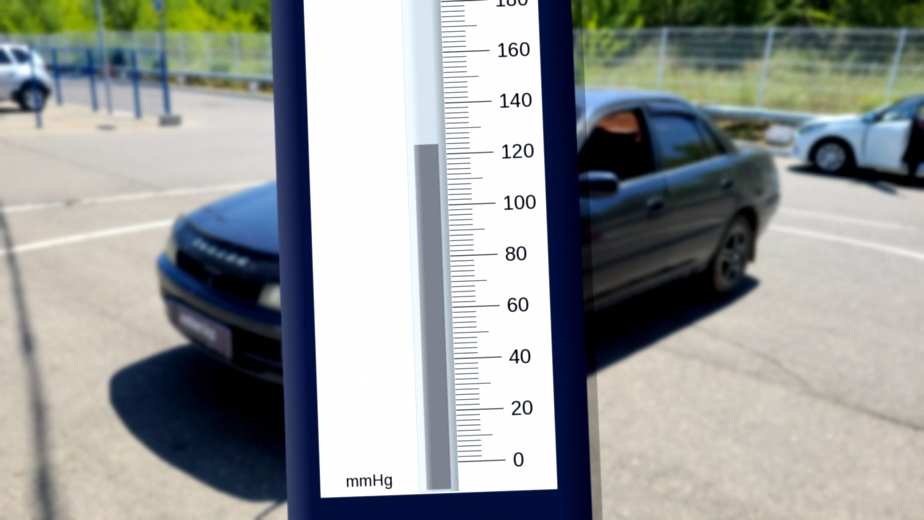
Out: {"value": 124, "unit": "mmHg"}
